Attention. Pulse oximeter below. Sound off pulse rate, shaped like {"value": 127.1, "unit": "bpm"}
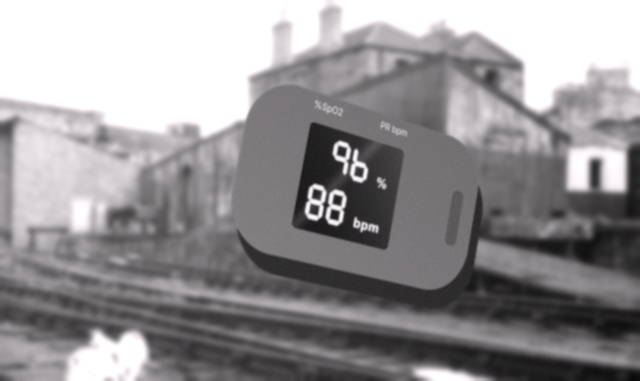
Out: {"value": 88, "unit": "bpm"}
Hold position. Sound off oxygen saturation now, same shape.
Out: {"value": 96, "unit": "%"}
